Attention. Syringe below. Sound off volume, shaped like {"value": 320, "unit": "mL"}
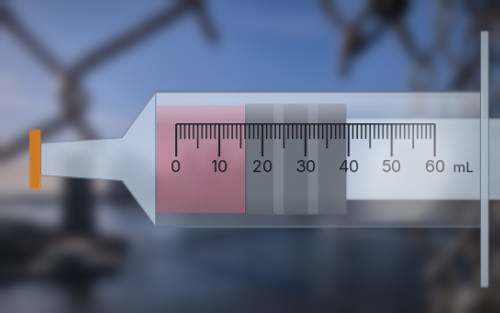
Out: {"value": 16, "unit": "mL"}
